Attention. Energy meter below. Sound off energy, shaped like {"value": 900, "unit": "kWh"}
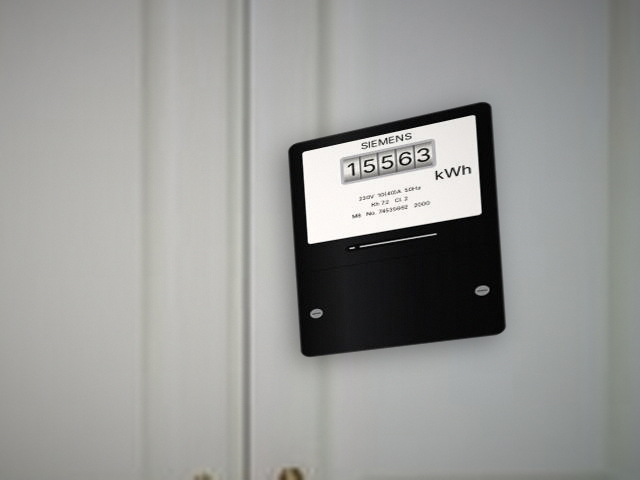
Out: {"value": 15563, "unit": "kWh"}
